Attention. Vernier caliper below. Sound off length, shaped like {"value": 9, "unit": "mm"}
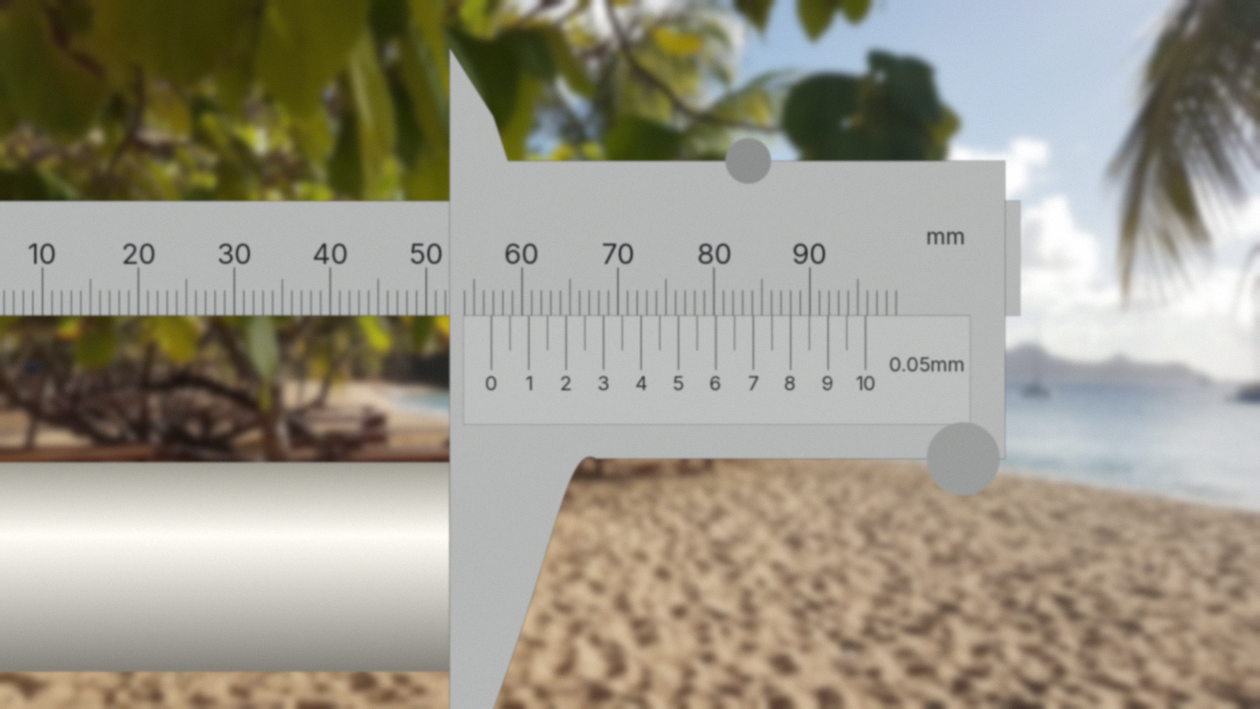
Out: {"value": 56.8, "unit": "mm"}
